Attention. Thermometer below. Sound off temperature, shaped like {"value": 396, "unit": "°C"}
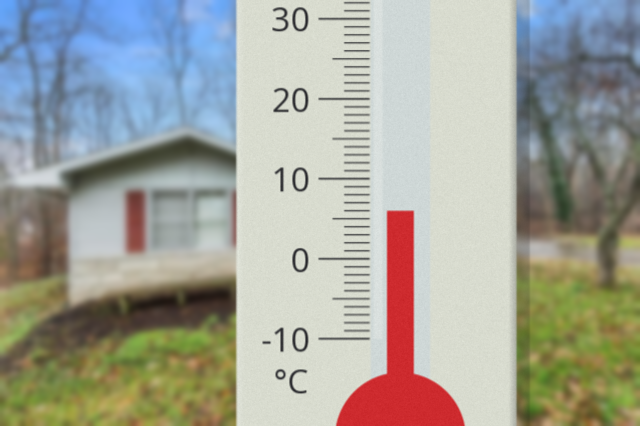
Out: {"value": 6, "unit": "°C"}
